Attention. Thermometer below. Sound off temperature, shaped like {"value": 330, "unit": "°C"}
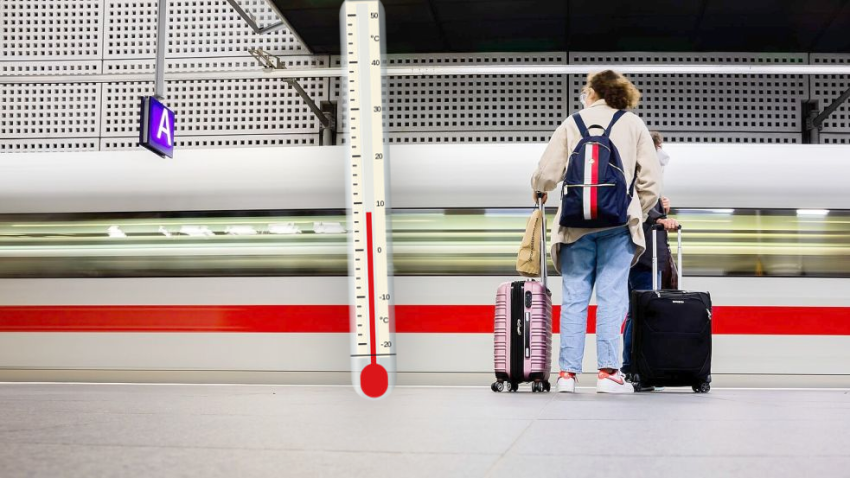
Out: {"value": 8, "unit": "°C"}
